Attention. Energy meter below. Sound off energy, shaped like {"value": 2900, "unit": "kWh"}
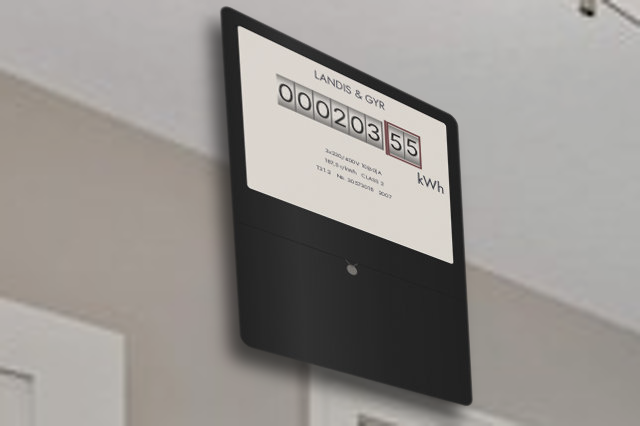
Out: {"value": 203.55, "unit": "kWh"}
